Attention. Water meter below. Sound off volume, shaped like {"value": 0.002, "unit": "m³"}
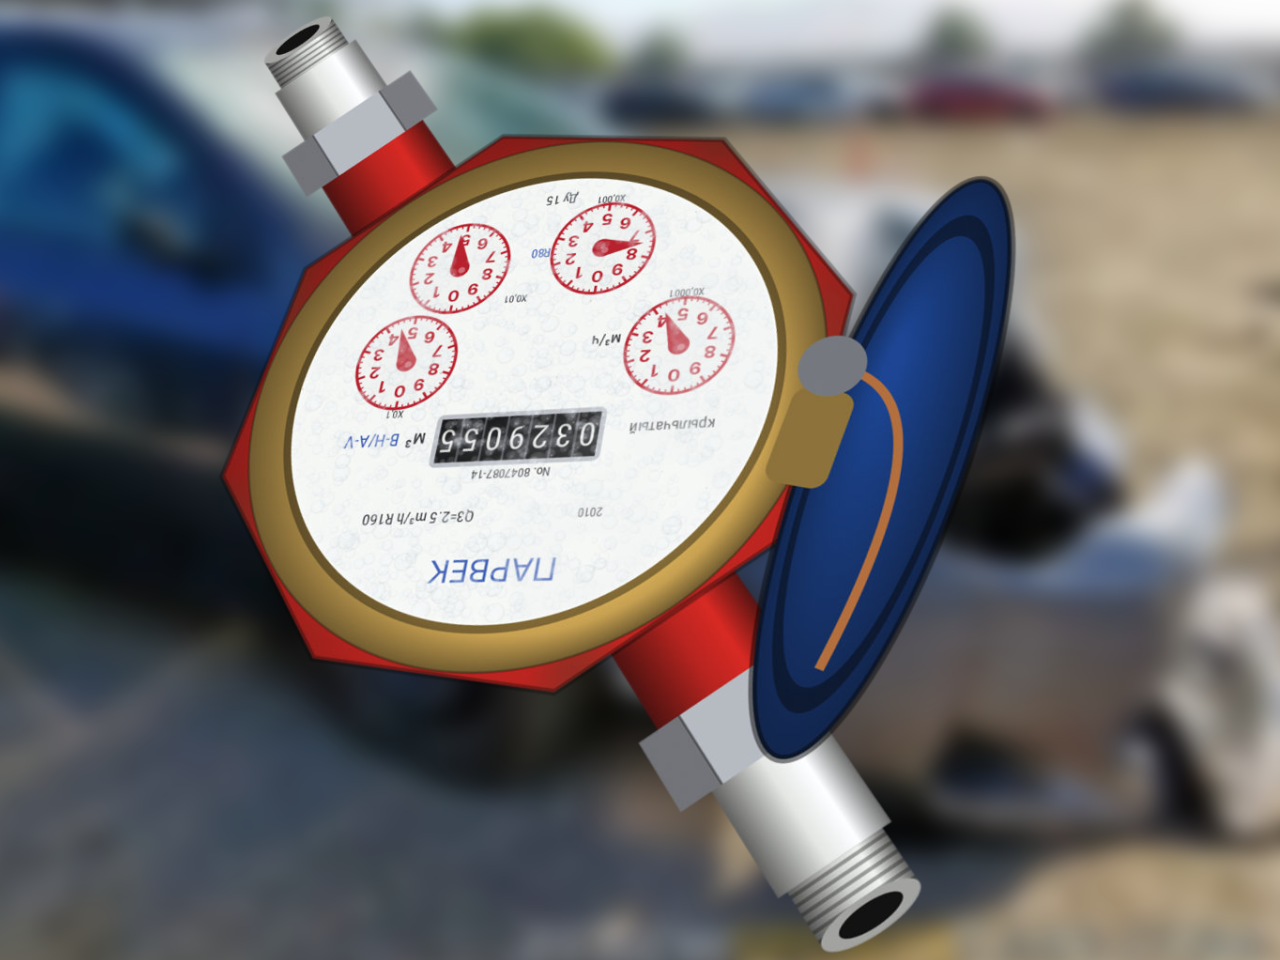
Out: {"value": 329055.4474, "unit": "m³"}
